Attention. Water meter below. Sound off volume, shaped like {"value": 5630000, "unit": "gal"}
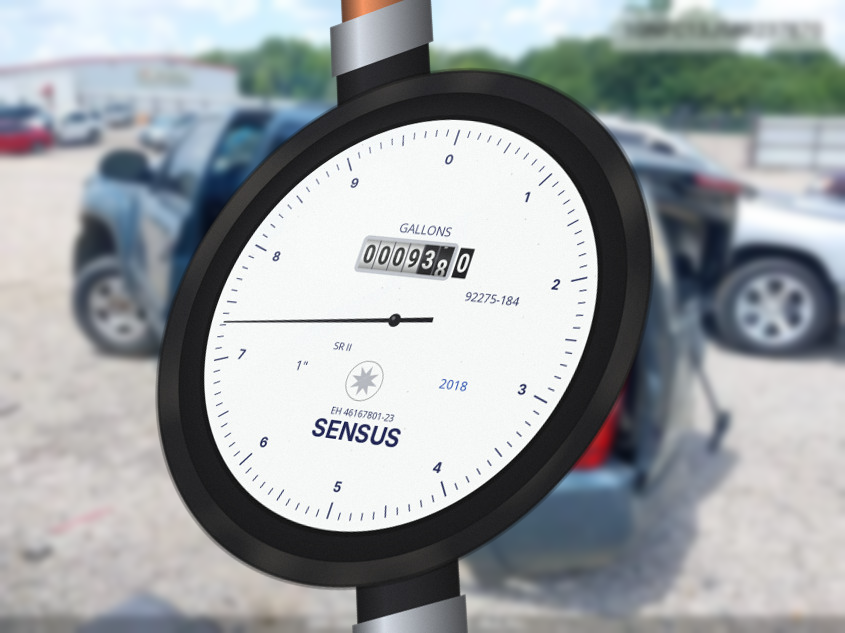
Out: {"value": 9377.3, "unit": "gal"}
